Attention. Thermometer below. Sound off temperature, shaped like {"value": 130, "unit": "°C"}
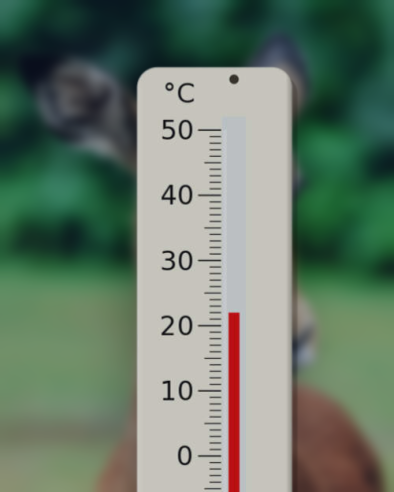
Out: {"value": 22, "unit": "°C"}
